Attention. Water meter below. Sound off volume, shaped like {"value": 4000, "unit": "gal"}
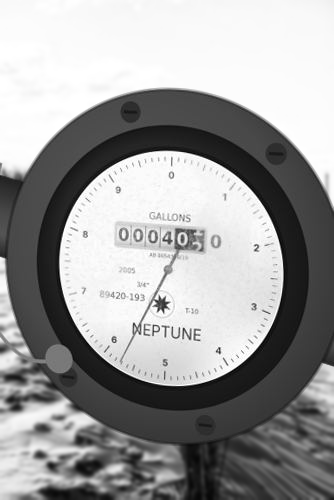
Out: {"value": 4015.7, "unit": "gal"}
